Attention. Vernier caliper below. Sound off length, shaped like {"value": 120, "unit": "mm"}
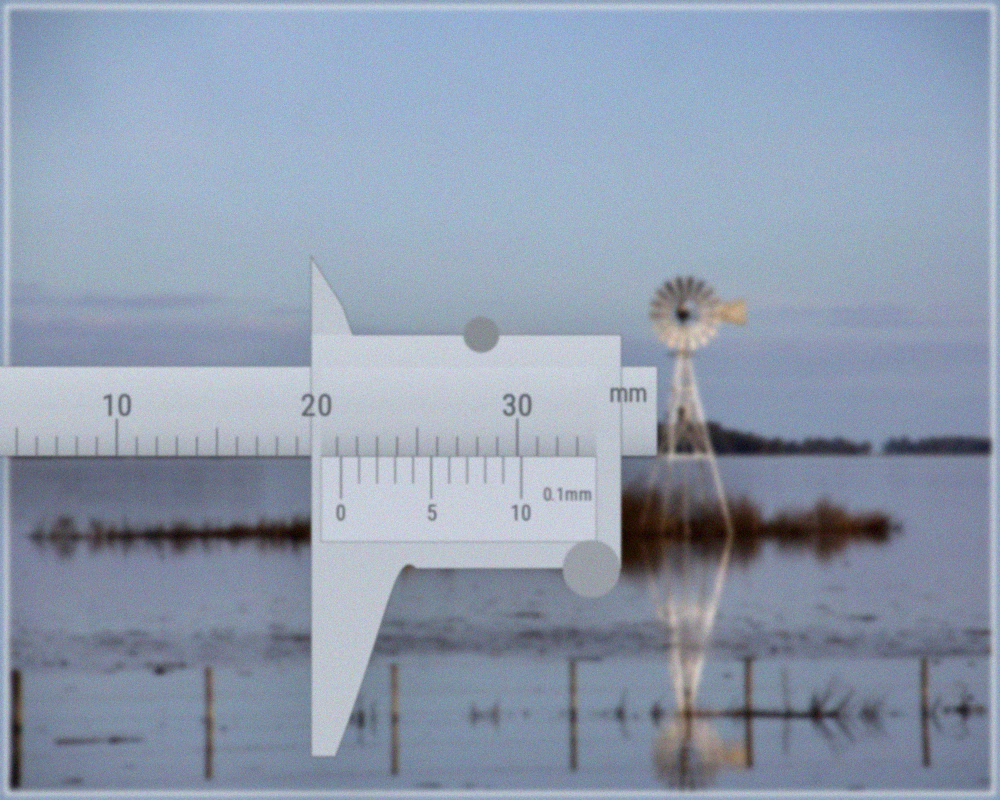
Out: {"value": 21.2, "unit": "mm"}
